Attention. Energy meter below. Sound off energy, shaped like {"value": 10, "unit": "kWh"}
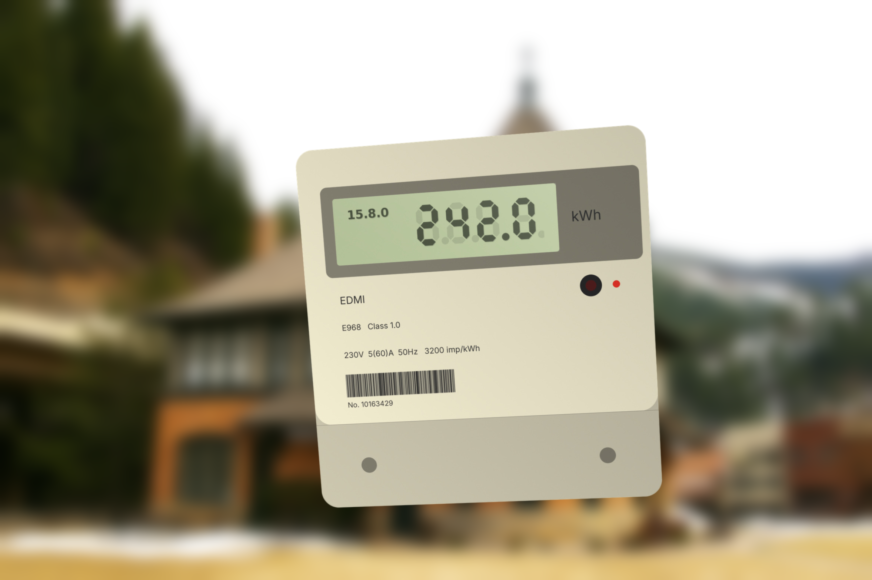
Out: {"value": 242.0, "unit": "kWh"}
